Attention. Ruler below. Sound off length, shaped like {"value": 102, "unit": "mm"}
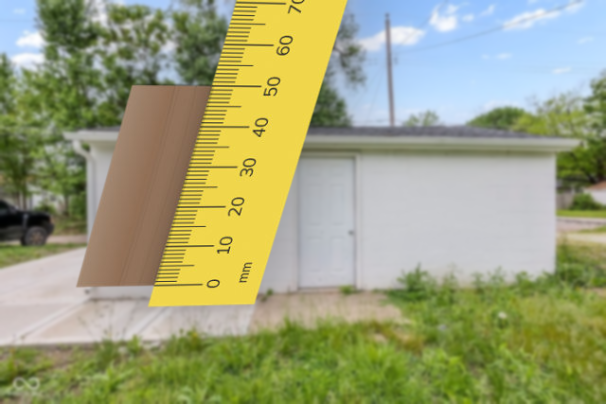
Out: {"value": 50, "unit": "mm"}
